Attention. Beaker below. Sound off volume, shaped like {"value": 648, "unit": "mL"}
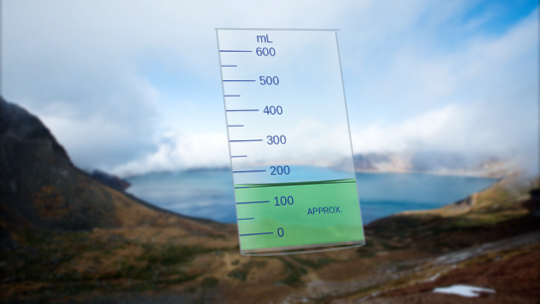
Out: {"value": 150, "unit": "mL"}
